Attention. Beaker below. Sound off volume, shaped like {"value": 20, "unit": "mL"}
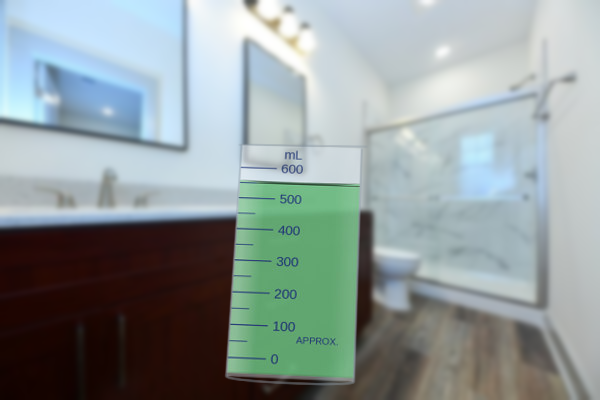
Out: {"value": 550, "unit": "mL"}
